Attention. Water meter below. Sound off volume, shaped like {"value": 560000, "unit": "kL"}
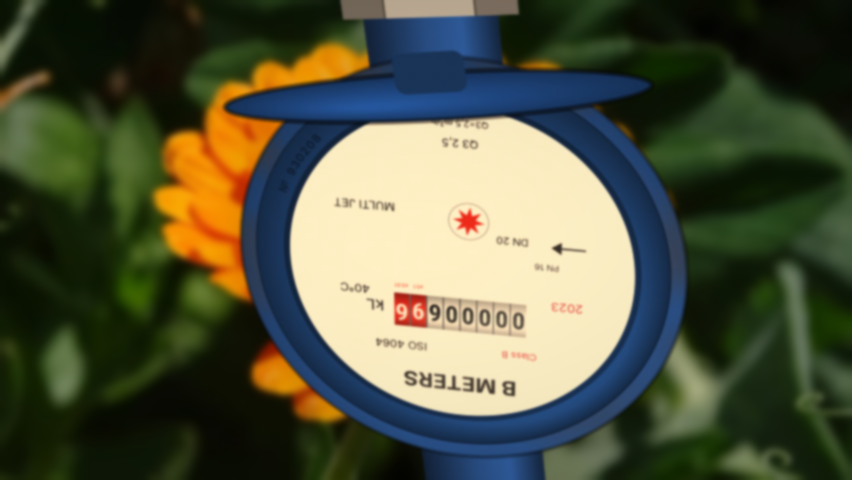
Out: {"value": 6.96, "unit": "kL"}
